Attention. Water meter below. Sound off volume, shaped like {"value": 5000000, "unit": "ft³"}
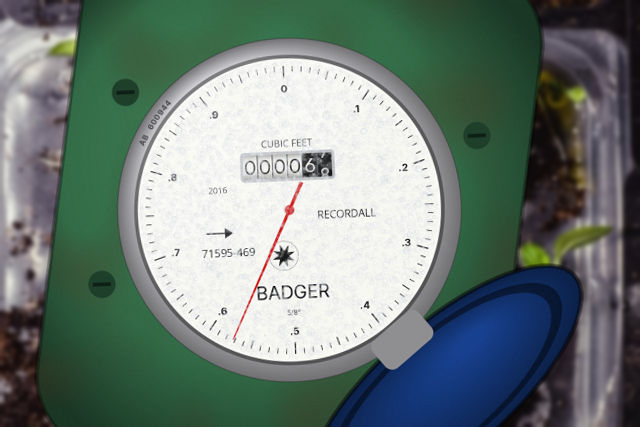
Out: {"value": 67.57, "unit": "ft³"}
